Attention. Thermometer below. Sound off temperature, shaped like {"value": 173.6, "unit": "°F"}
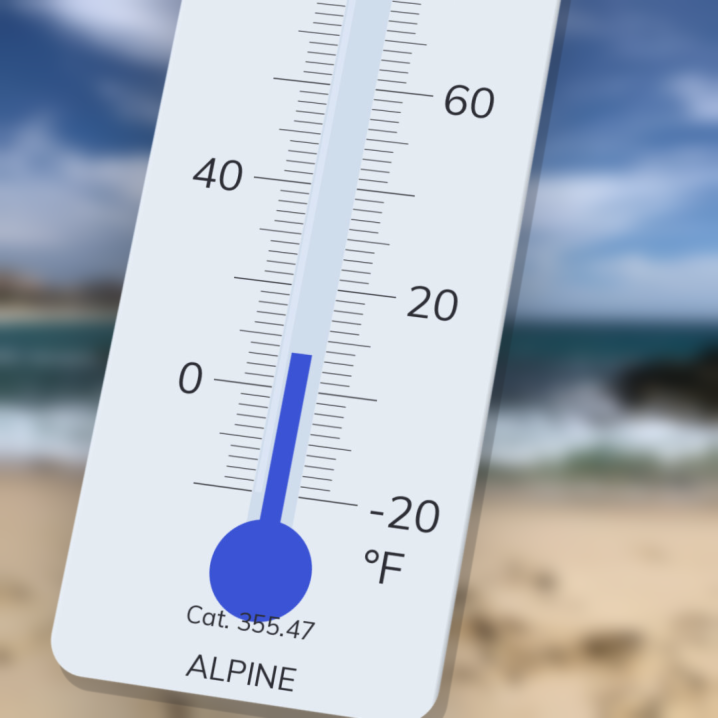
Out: {"value": 7, "unit": "°F"}
